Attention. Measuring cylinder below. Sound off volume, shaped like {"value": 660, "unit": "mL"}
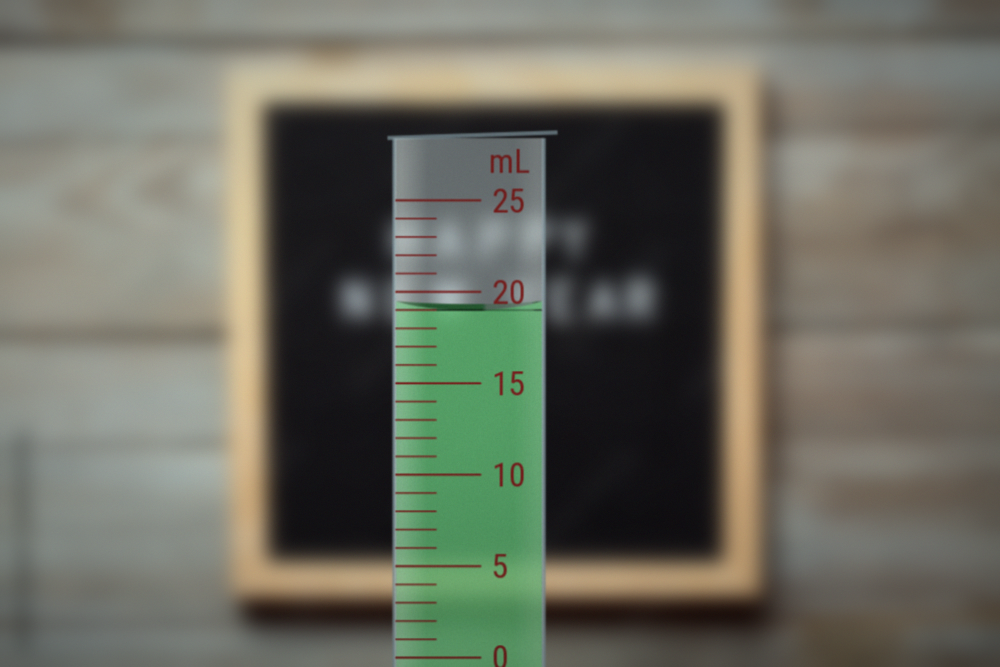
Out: {"value": 19, "unit": "mL"}
